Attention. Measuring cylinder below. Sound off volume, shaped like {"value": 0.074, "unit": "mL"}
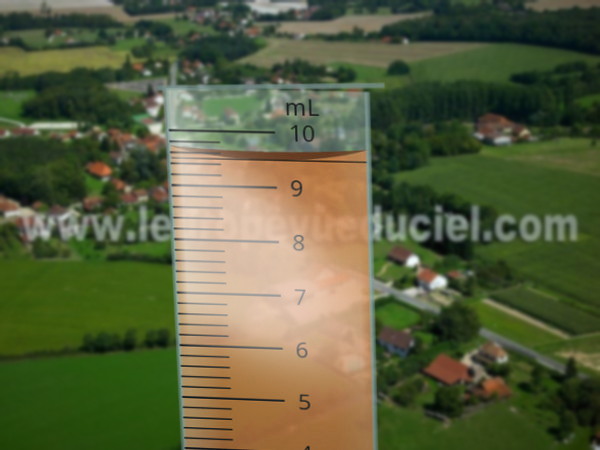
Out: {"value": 9.5, "unit": "mL"}
